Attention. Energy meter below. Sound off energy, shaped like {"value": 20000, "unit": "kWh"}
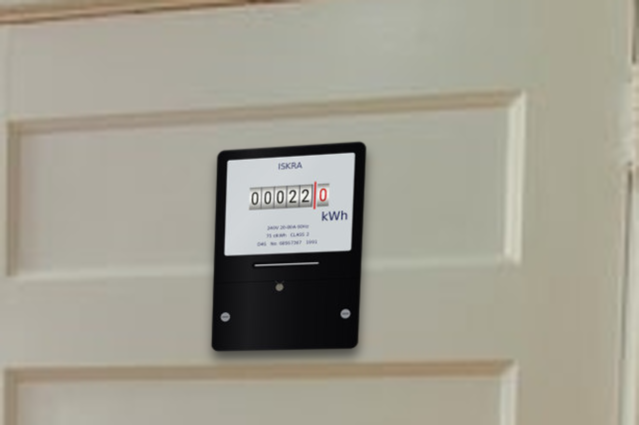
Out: {"value": 22.0, "unit": "kWh"}
